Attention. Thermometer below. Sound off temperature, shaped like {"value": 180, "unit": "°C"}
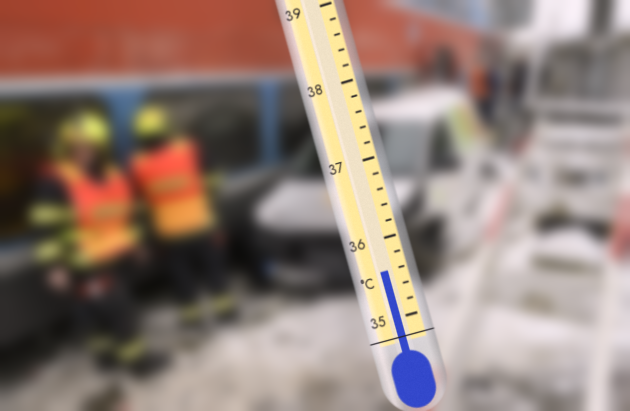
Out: {"value": 35.6, "unit": "°C"}
